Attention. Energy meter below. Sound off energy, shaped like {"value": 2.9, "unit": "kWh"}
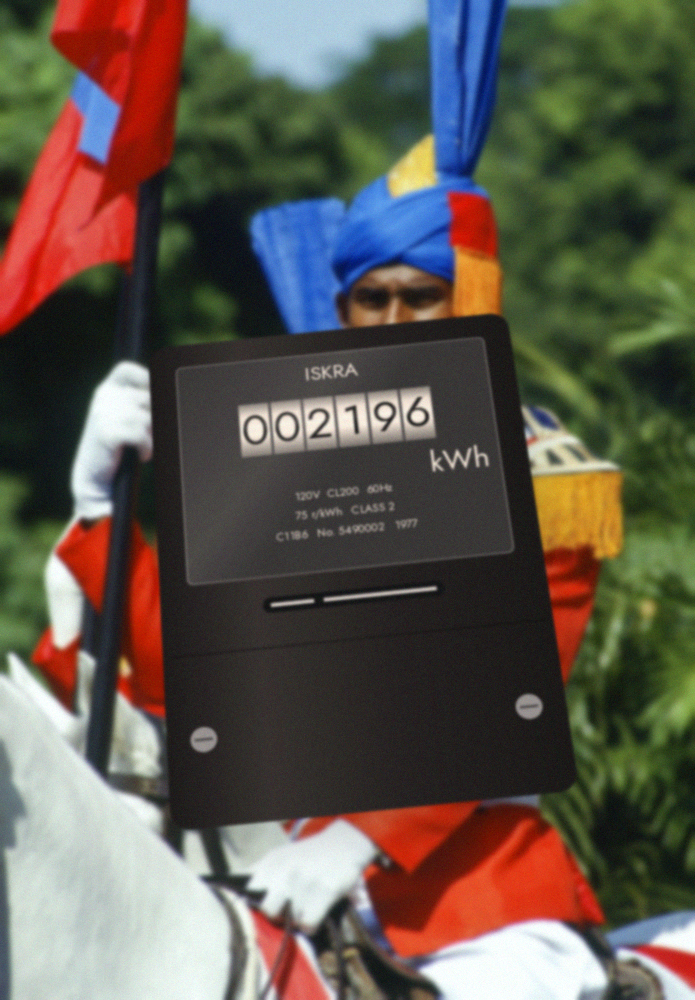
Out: {"value": 2196, "unit": "kWh"}
